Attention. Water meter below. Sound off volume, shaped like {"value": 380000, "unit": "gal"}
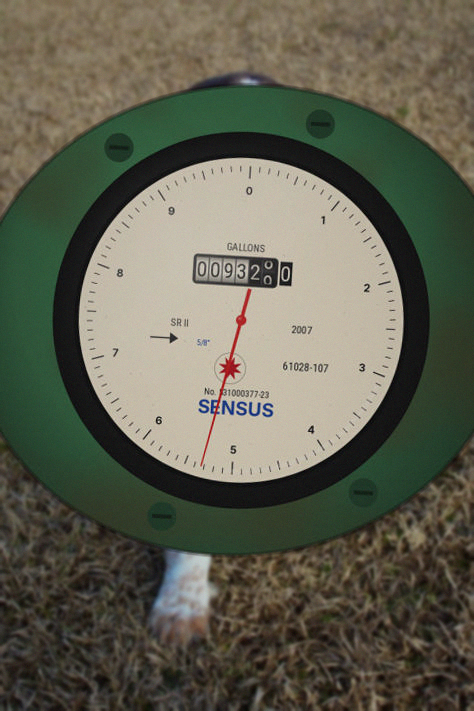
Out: {"value": 93285.3, "unit": "gal"}
